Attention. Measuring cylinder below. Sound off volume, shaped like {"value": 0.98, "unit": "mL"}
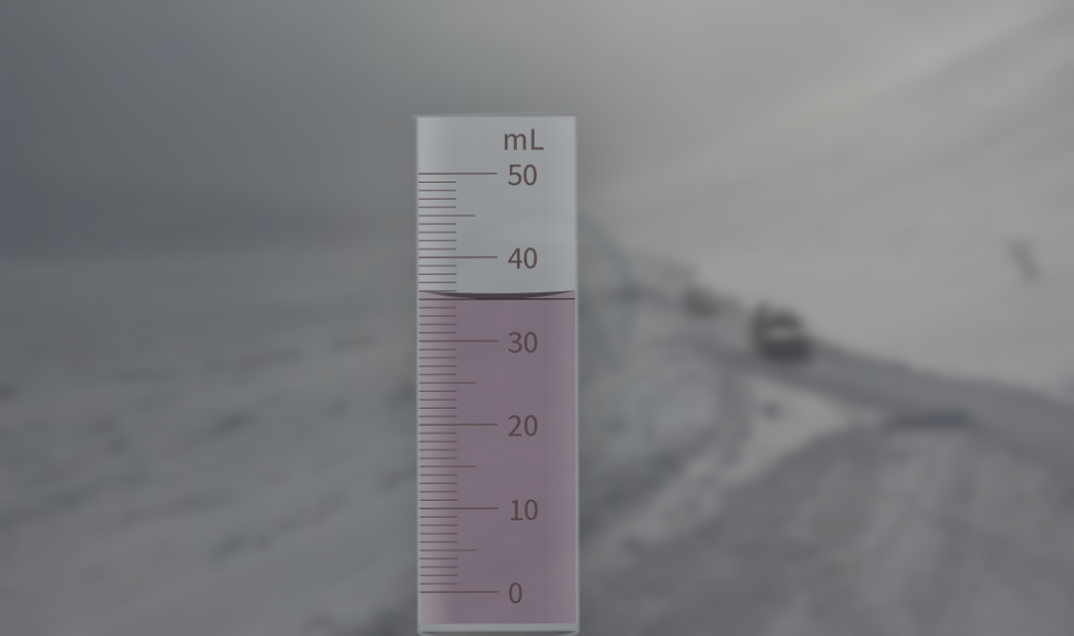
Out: {"value": 35, "unit": "mL"}
